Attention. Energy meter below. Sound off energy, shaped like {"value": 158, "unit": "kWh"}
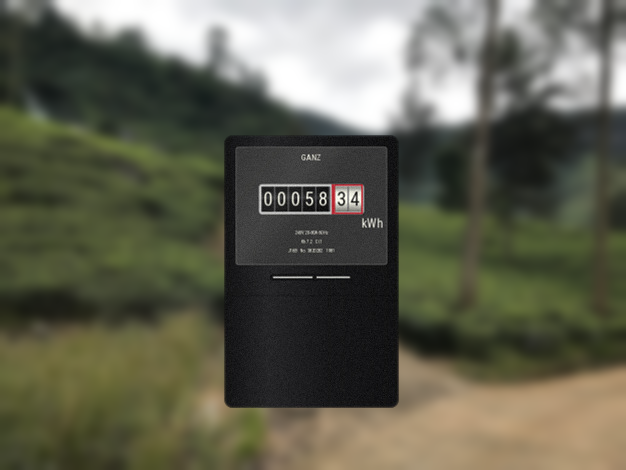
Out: {"value": 58.34, "unit": "kWh"}
